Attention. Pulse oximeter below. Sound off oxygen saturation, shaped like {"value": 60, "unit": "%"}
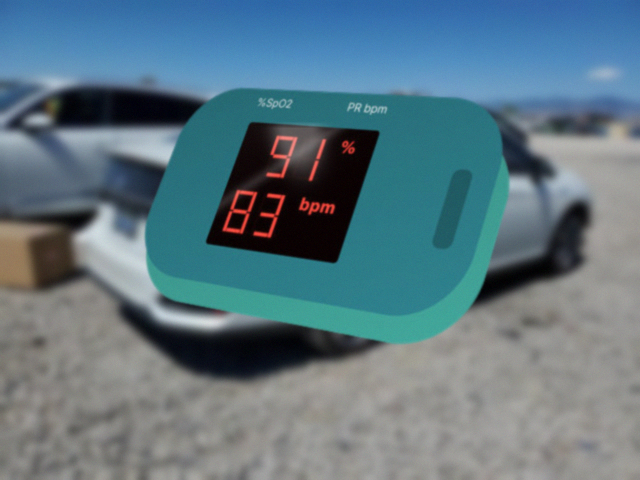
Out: {"value": 91, "unit": "%"}
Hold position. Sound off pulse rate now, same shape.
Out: {"value": 83, "unit": "bpm"}
